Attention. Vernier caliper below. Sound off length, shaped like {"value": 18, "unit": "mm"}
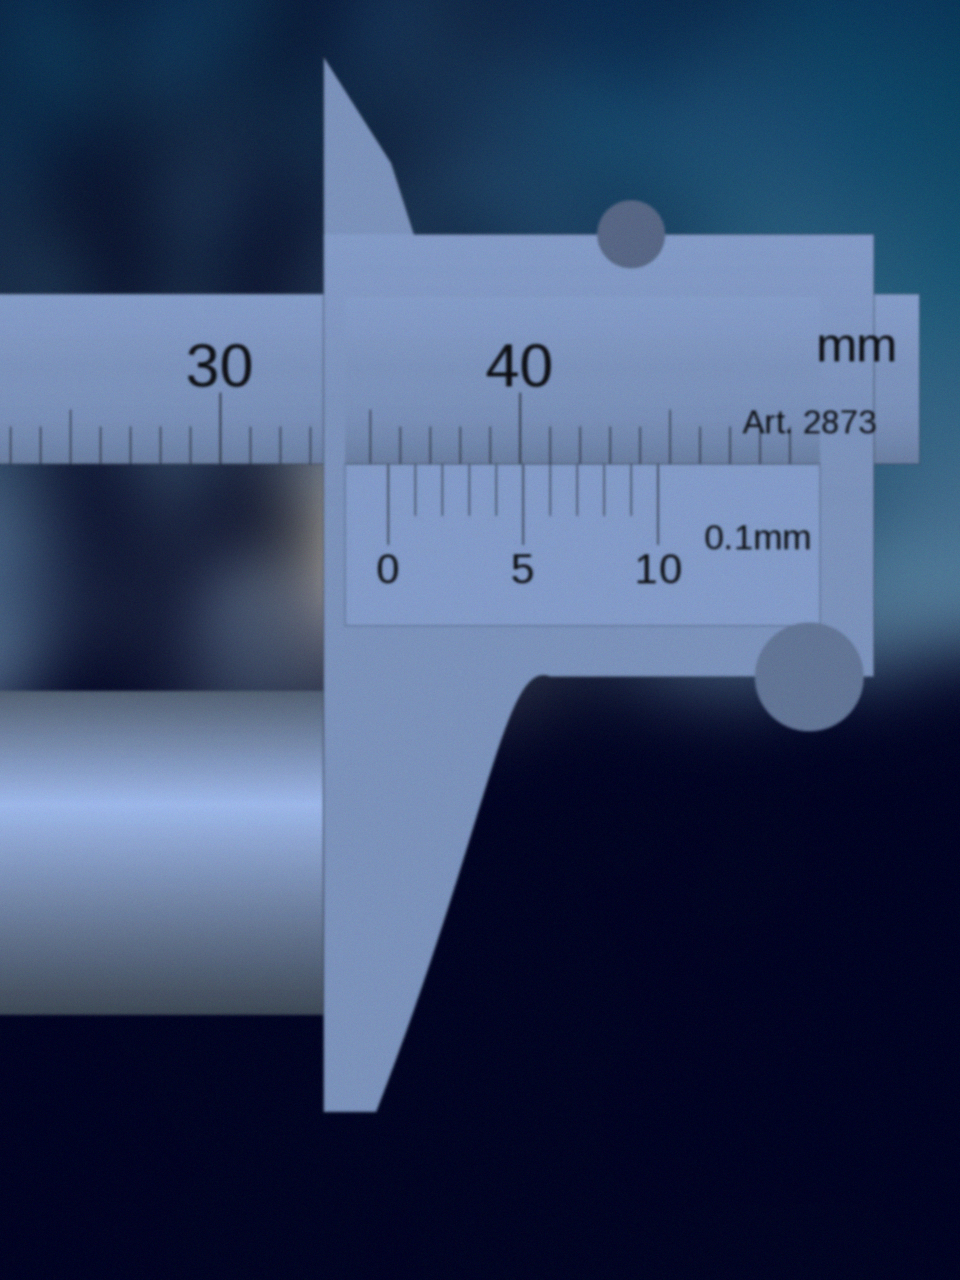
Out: {"value": 35.6, "unit": "mm"}
